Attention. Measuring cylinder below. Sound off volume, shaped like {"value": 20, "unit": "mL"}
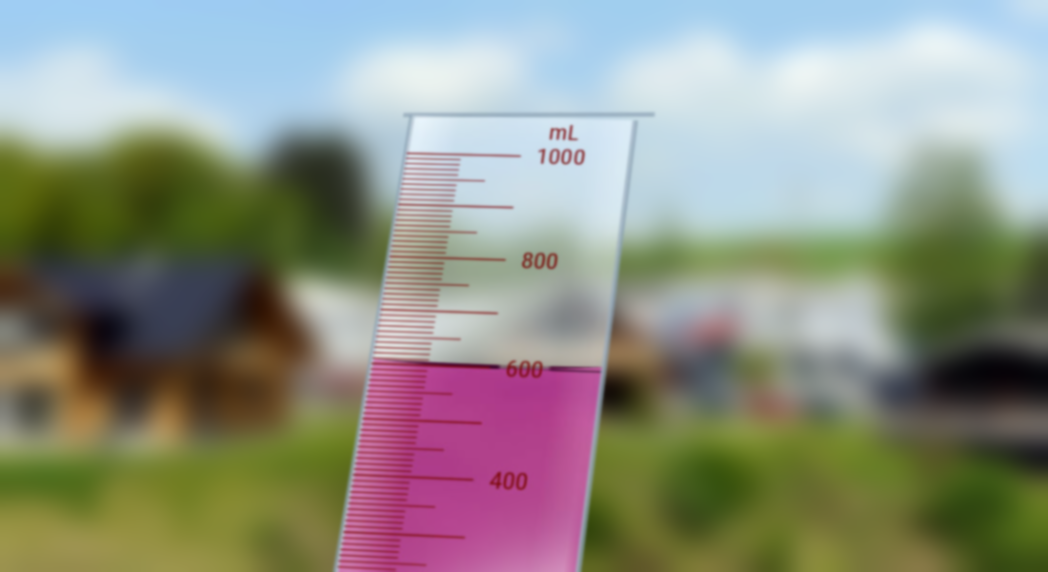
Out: {"value": 600, "unit": "mL"}
